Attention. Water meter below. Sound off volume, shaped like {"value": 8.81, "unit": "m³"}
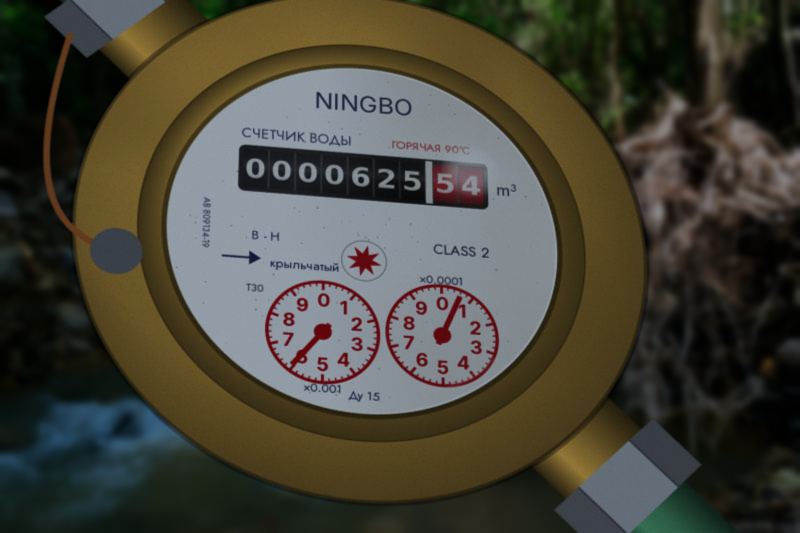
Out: {"value": 625.5460, "unit": "m³"}
